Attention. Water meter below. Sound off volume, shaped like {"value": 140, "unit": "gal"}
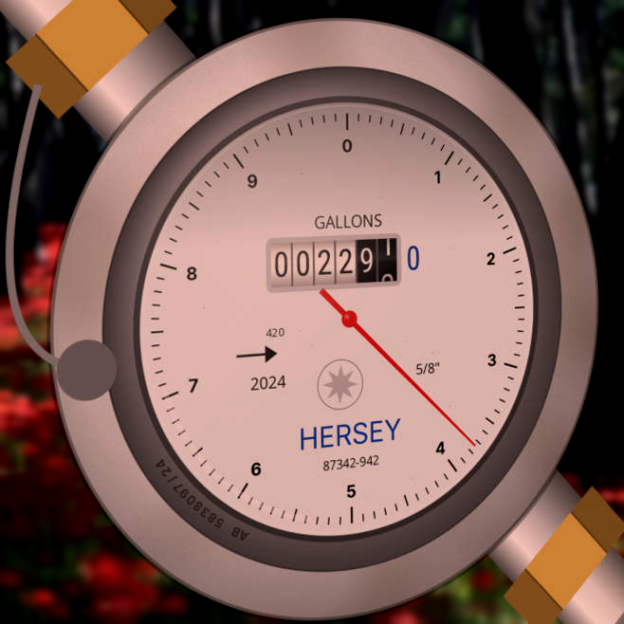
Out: {"value": 22913.7, "unit": "gal"}
